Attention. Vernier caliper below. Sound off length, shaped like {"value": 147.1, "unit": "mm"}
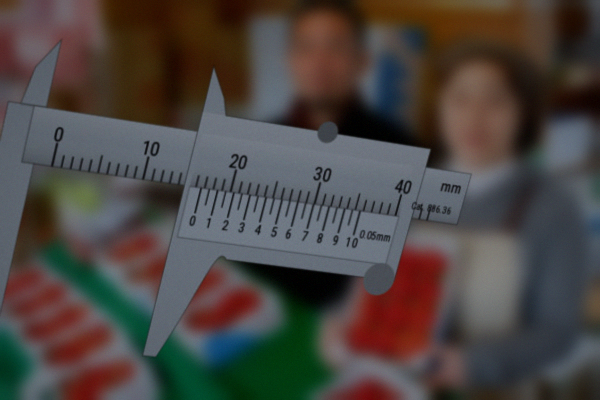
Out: {"value": 16.6, "unit": "mm"}
